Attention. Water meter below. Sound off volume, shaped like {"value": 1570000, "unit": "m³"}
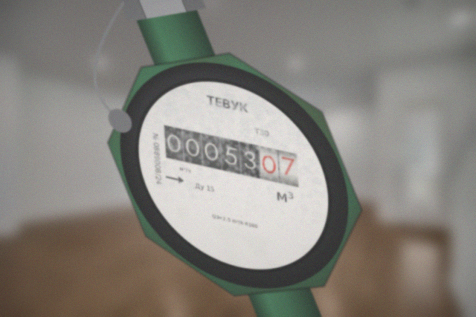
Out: {"value": 53.07, "unit": "m³"}
